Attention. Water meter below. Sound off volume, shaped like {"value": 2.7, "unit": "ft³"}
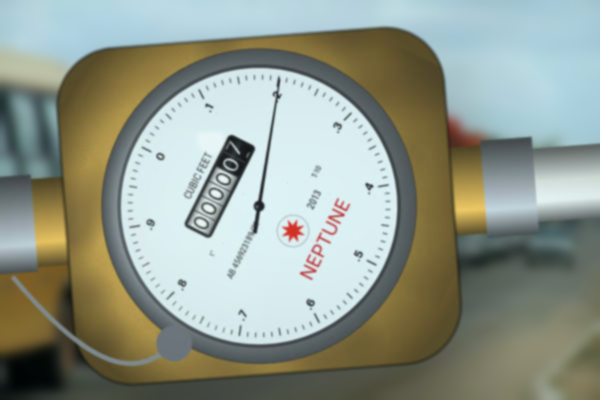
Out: {"value": 7.20, "unit": "ft³"}
